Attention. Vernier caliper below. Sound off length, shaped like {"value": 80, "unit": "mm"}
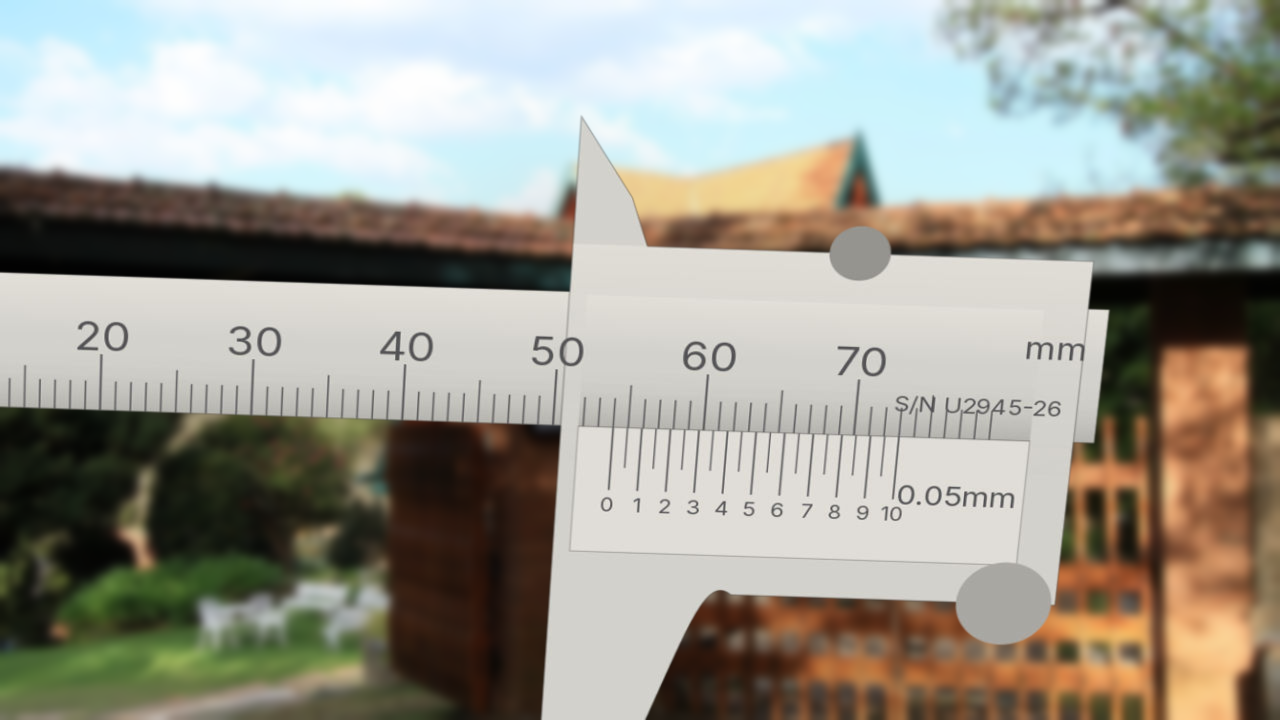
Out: {"value": 54.0, "unit": "mm"}
